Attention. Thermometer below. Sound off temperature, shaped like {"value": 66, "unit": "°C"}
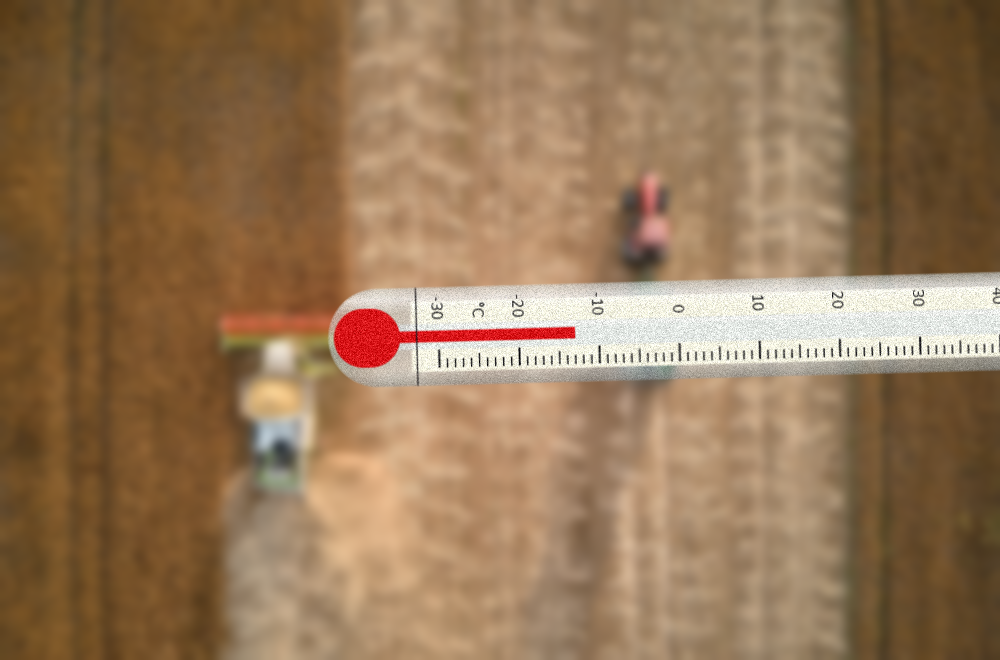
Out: {"value": -13, "unit": "°C"}
